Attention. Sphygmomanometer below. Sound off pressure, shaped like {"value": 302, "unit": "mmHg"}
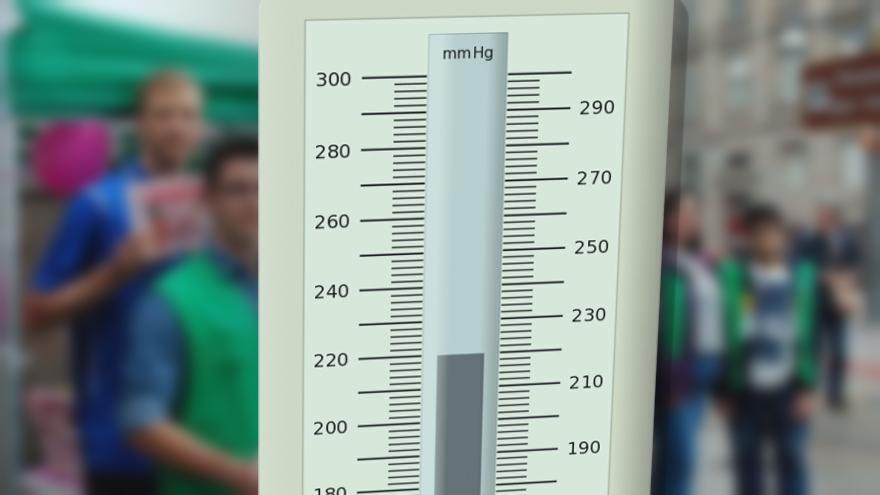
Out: {"value": 220, "unit": "mmHg"}
